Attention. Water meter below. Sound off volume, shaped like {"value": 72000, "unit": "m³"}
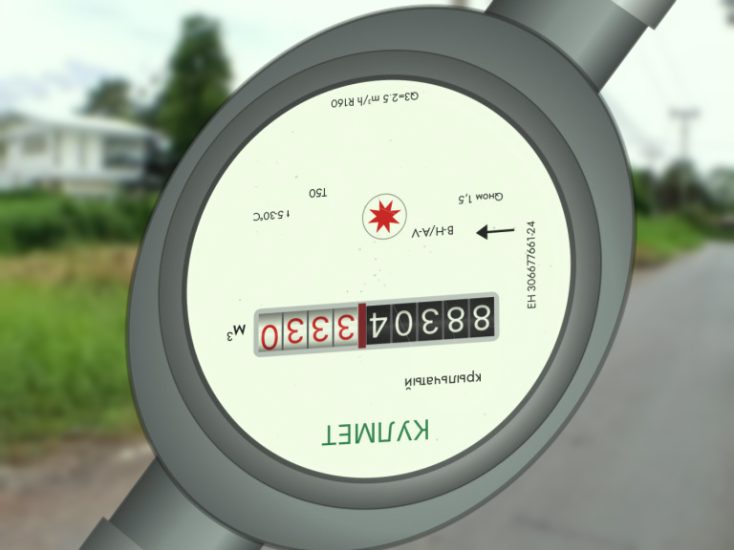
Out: {"value": 88304.3330, "unit": "m³"}
